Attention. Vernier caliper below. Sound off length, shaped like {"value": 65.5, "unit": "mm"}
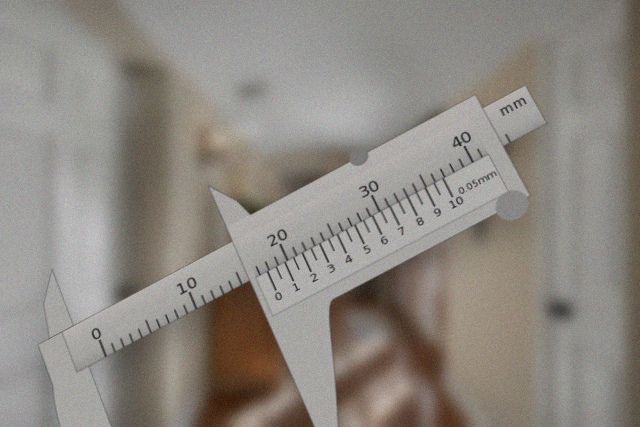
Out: {"value": 17.8, "unit": "mm"}
